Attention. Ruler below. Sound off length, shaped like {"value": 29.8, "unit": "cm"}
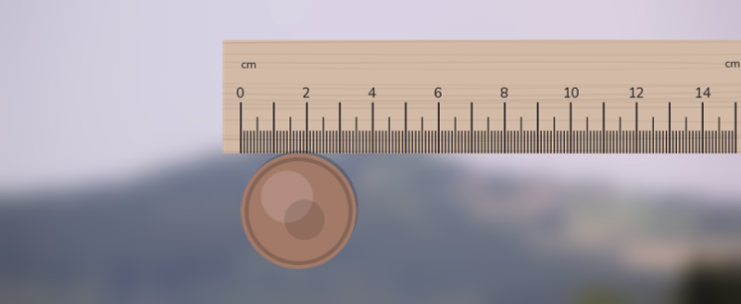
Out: {"value": 3.5, "unit": "cm"}
